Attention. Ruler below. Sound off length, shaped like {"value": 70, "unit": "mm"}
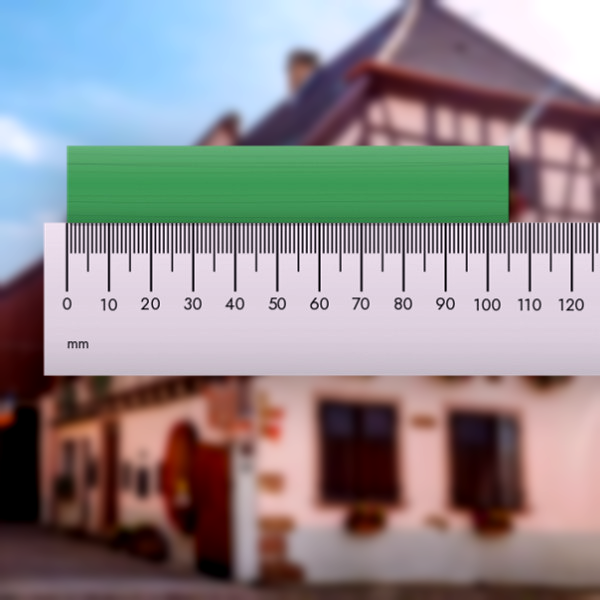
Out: {"value": 105, "unit": "mm"}
